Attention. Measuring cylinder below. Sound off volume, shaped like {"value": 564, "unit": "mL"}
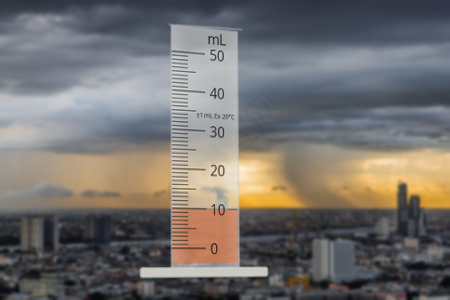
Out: {"value": 10, "unit": "mL"}
